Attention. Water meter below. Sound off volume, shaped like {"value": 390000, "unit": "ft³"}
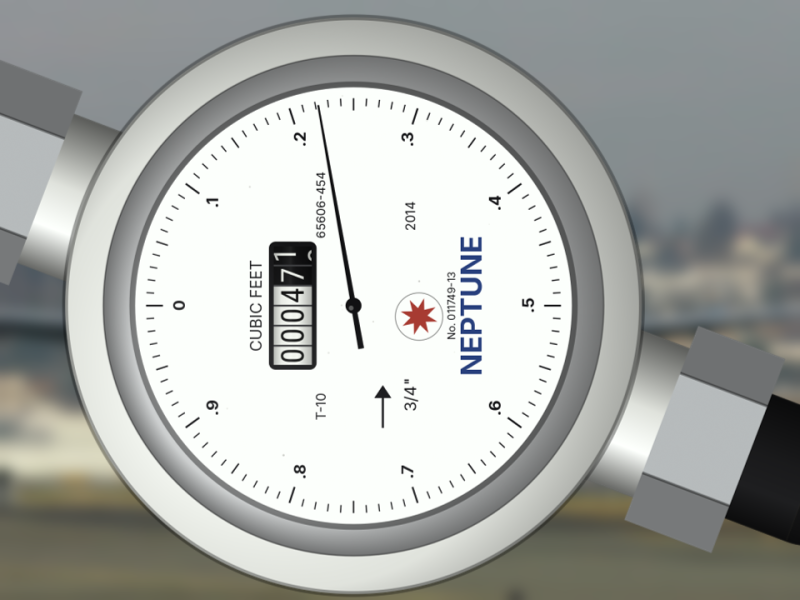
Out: {"value": 471.22, "unit": "ft³"}
